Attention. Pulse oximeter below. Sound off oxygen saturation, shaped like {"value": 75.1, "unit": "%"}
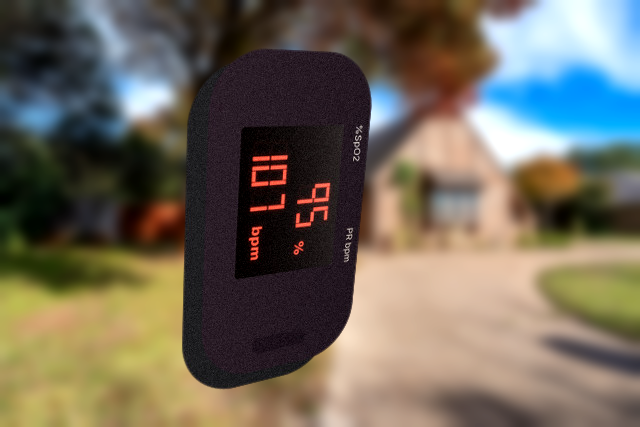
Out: {"value": 95, "unit": "%"}
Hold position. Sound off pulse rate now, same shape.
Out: {"value": 107, "unit": "bpm"}
